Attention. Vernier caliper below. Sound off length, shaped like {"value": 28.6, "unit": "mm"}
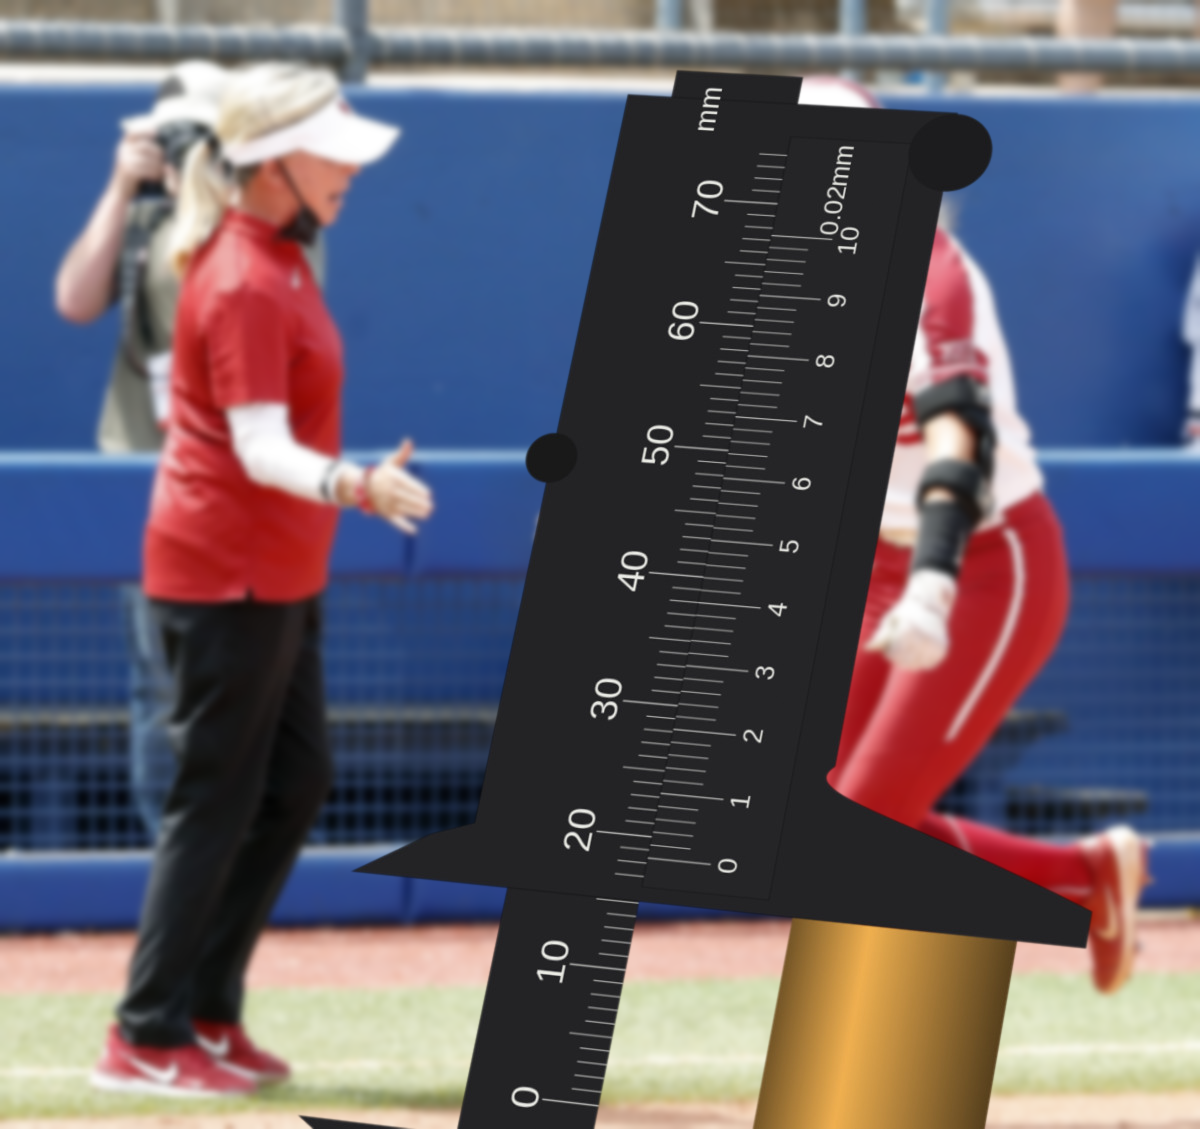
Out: {"value": 18.4, "unit": "mm"}
